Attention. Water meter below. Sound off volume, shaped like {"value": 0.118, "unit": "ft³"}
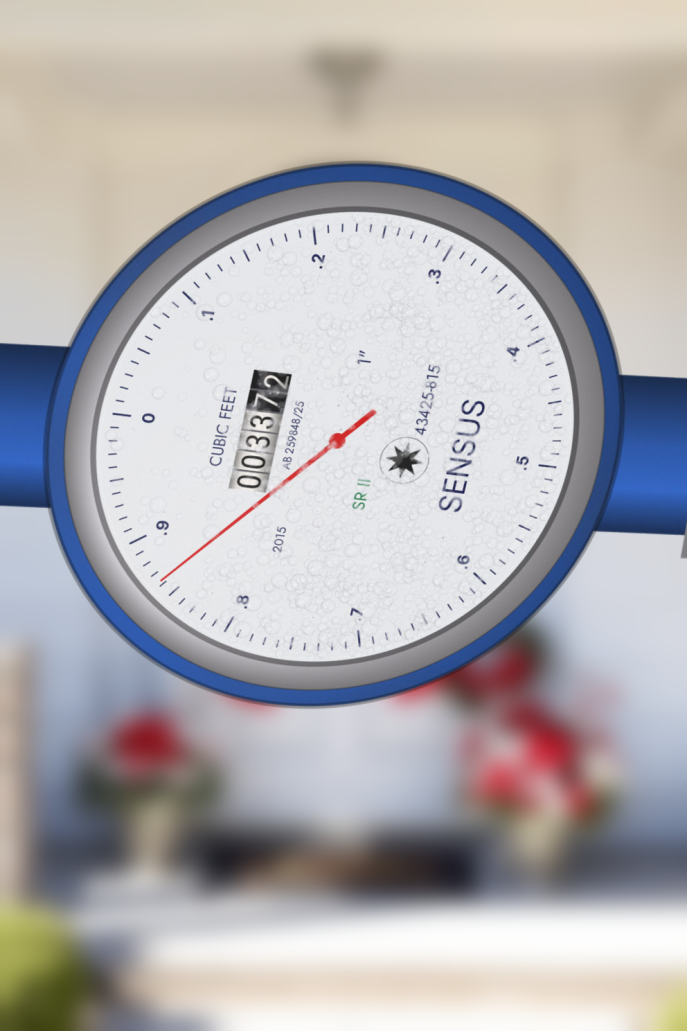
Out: {"value": 3371.86, "unit": "ft³"}
